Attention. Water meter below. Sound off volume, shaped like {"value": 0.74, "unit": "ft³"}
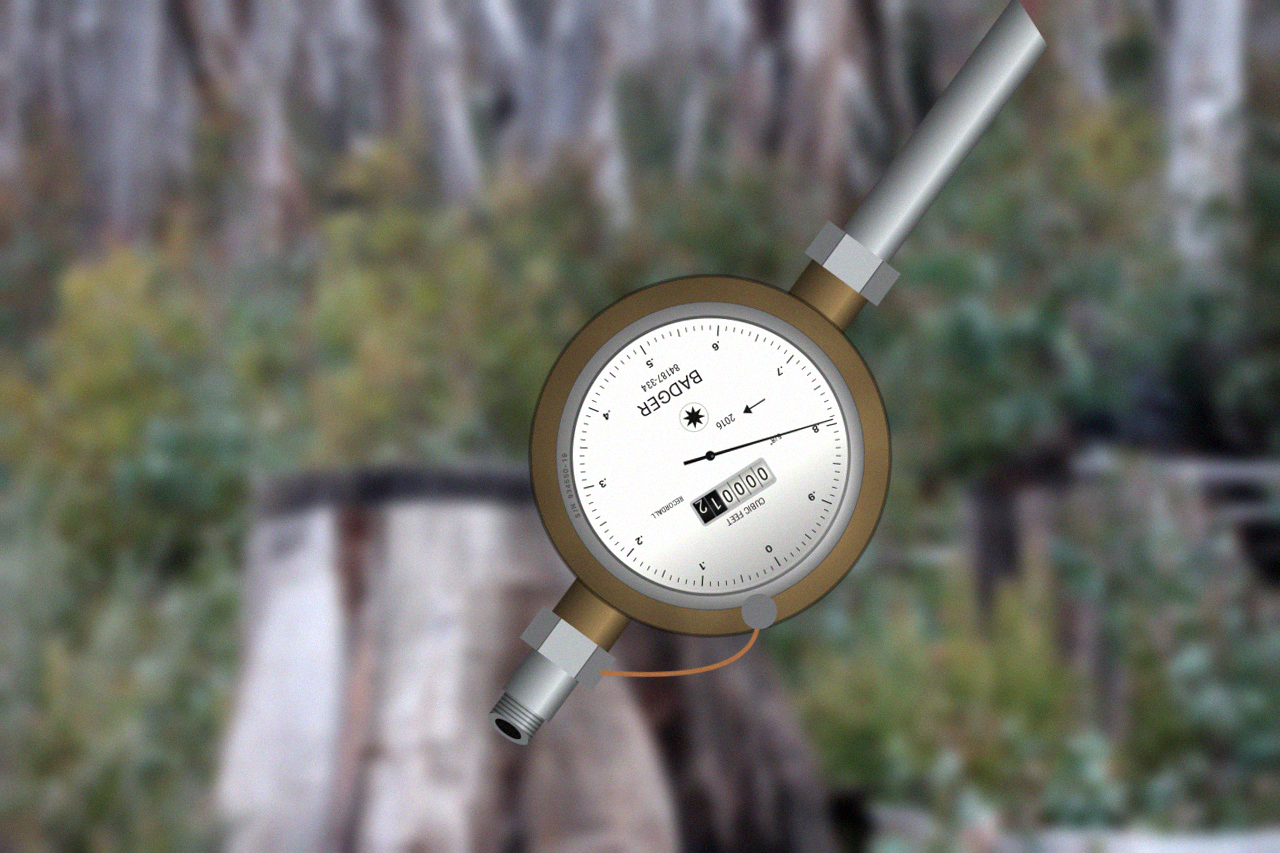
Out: {"value": 11.79, "unit": "ft³"}
